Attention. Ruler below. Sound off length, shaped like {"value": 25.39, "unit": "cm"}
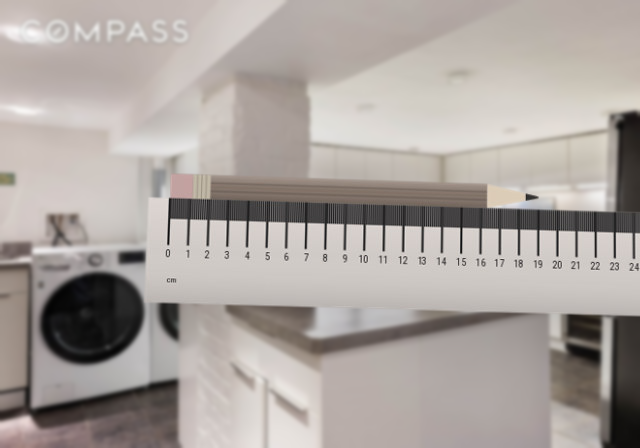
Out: {"value": 19, "unit": "cm"}
